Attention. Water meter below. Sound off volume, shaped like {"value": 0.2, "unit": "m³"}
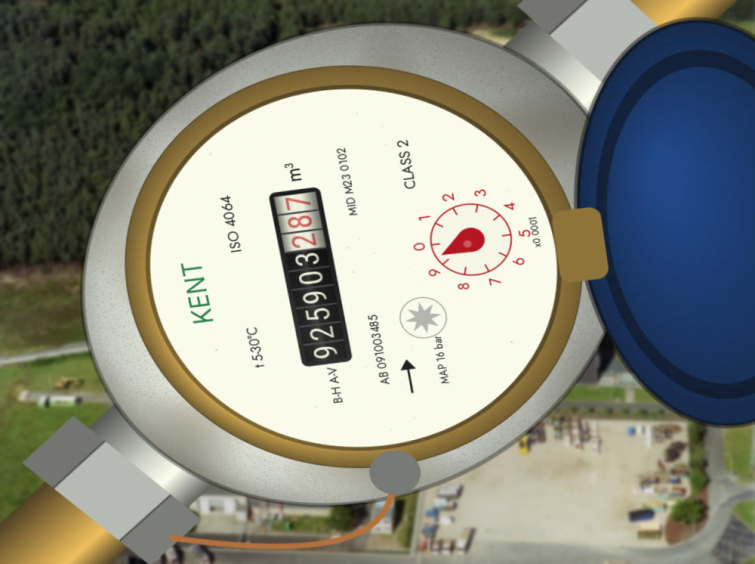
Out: {"value": 925903.2869, "unit": "m³"}
